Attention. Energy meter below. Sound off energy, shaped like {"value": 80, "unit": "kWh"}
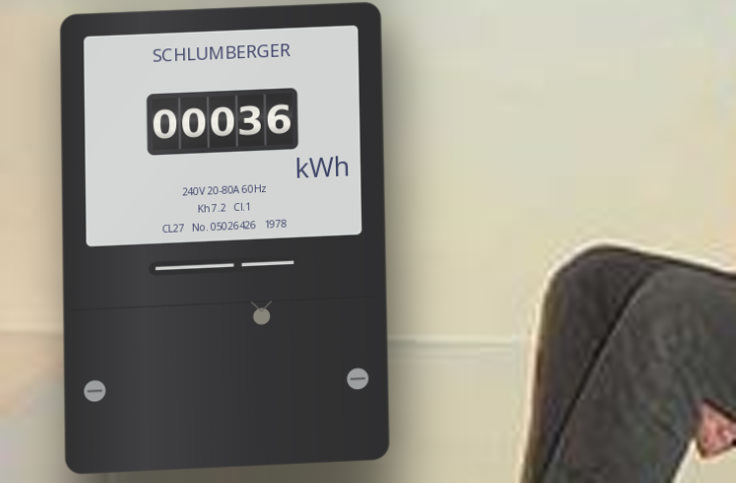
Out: {"value": 36, "unit": "kWh"}
